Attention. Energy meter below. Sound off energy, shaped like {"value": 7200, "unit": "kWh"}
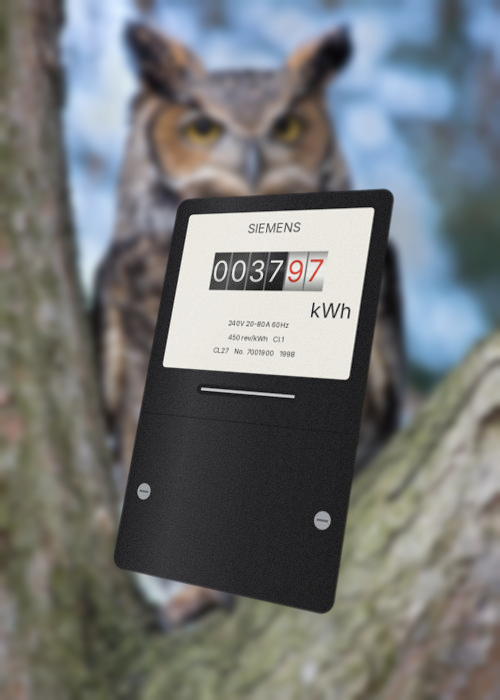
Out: {"value": 37.97, "unit": "kWh"}
